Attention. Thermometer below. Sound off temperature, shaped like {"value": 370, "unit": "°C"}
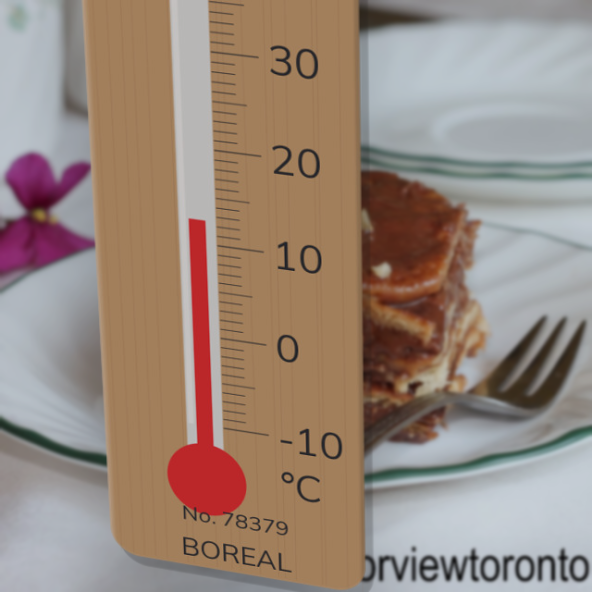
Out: {"value": 12.5, "unit": "°C"}
